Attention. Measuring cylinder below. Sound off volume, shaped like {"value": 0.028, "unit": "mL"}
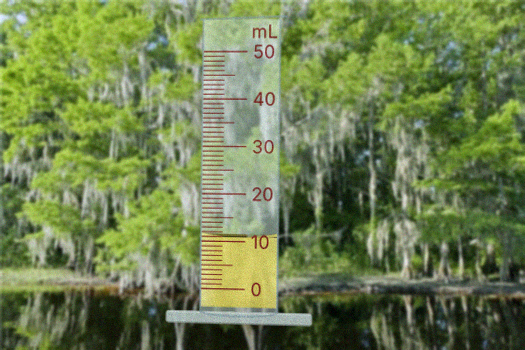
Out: {"value": 11, "unit": "mL"}
